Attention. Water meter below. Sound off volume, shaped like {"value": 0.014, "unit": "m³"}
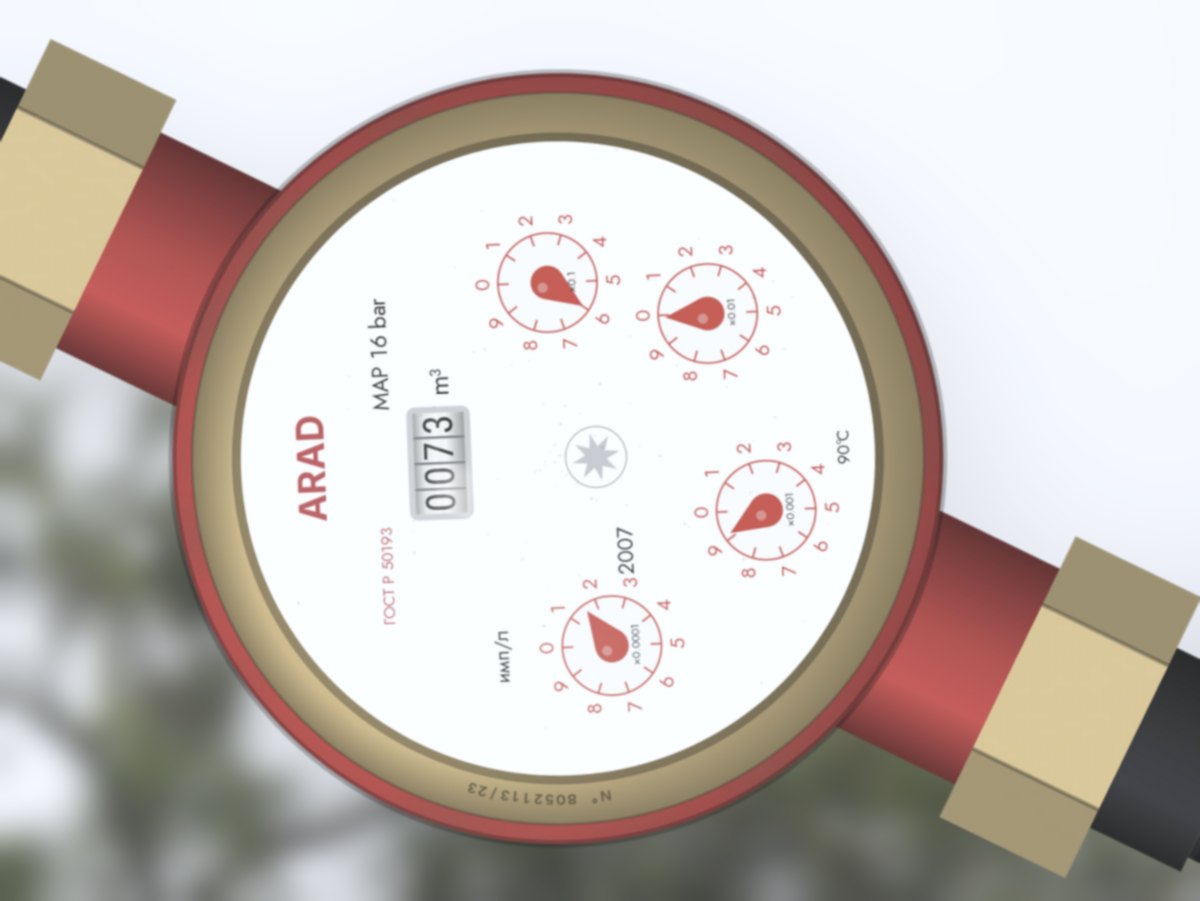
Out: {"value": 73.5991, "unit": "m³"}
